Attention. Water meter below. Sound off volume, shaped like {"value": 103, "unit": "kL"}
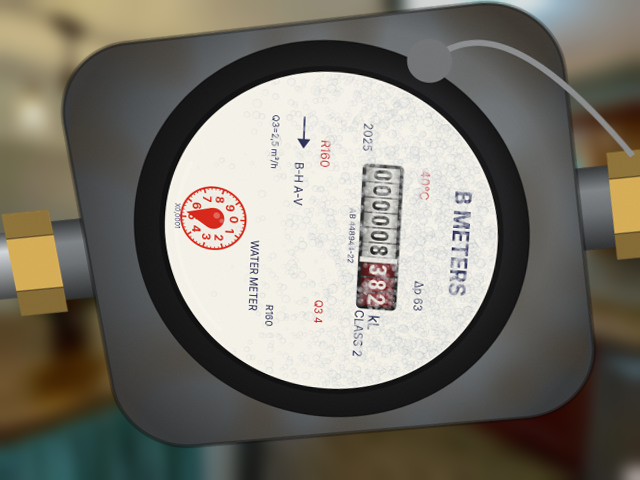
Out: {"value": 8.3825, "unit": "kL"}
